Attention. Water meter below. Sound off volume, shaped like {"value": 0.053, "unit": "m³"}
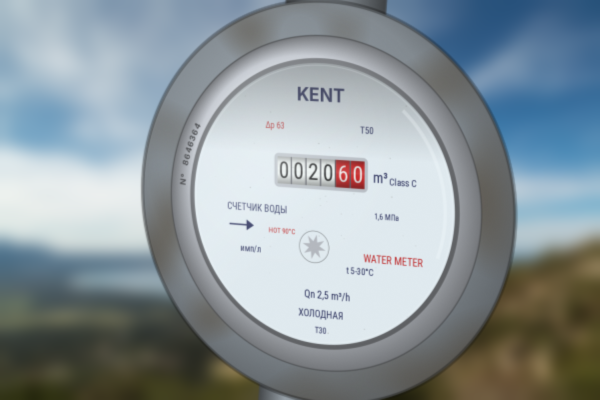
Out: {"value": 20.60, "unit": "m³"}
